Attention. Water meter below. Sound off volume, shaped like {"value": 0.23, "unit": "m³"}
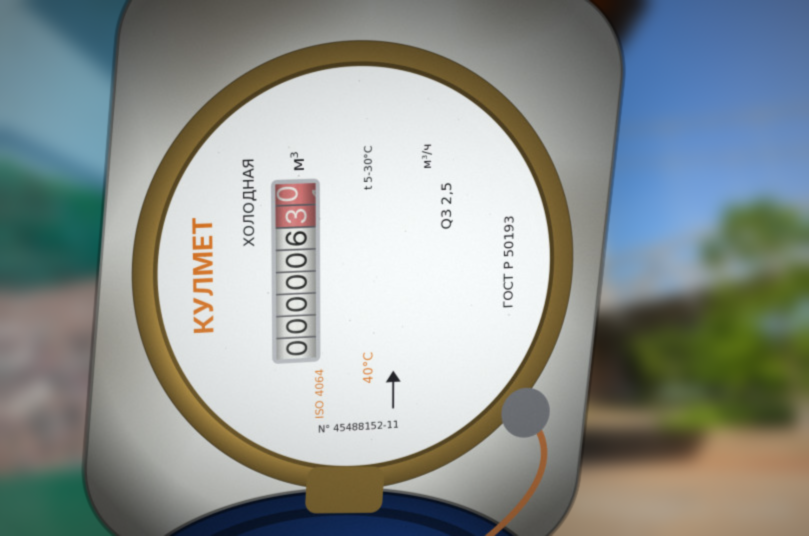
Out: {"value": 6.30, "unit": "m³"}
